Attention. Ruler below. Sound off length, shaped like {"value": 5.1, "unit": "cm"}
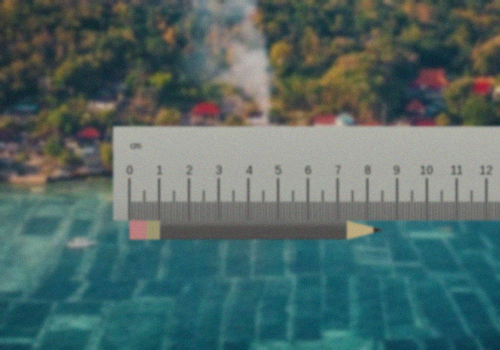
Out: {"value": 8.5, "unit": "cm"}
